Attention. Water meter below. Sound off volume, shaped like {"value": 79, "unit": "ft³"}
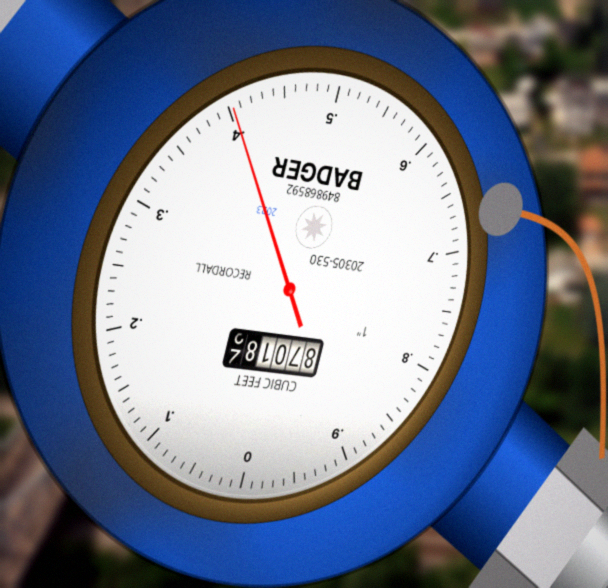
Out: {"value": 870182.40, "unit": "ft³"}
